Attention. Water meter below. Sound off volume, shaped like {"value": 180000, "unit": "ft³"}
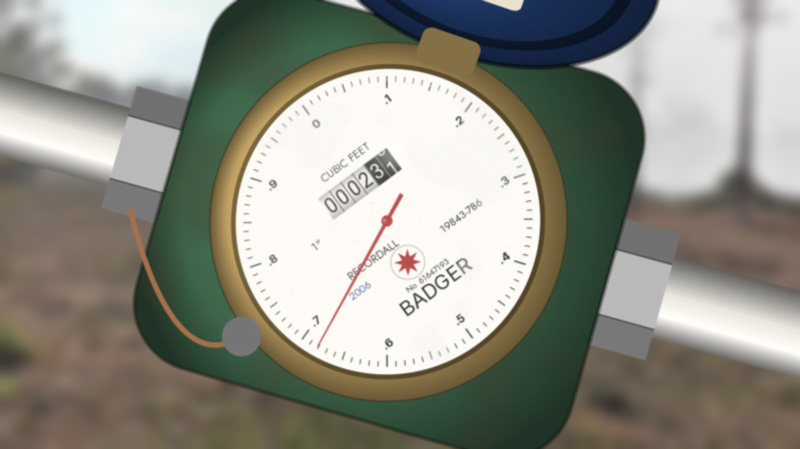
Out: {"value": 230.68, "unit": "ft³"}
